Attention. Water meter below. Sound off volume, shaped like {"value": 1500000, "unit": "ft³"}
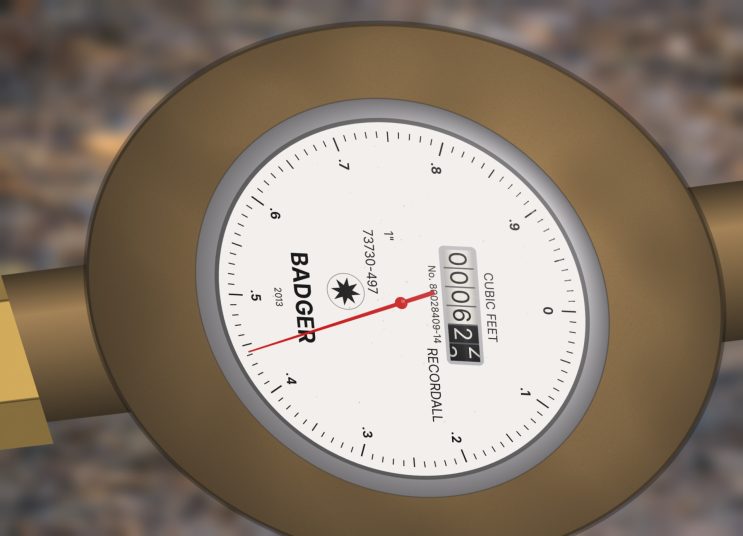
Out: {"value": 622.44, "unit": "ft³"}
